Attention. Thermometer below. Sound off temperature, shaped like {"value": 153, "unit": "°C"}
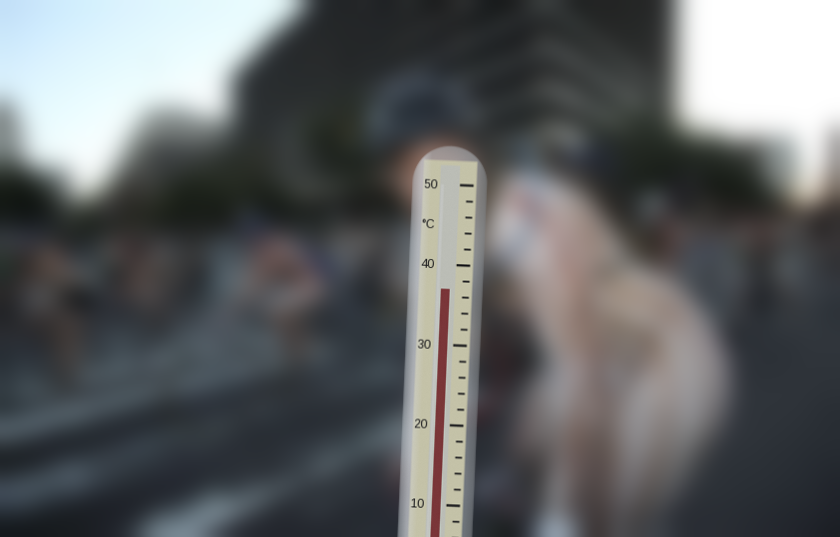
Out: {"value": 37, "unit": "°C"}
